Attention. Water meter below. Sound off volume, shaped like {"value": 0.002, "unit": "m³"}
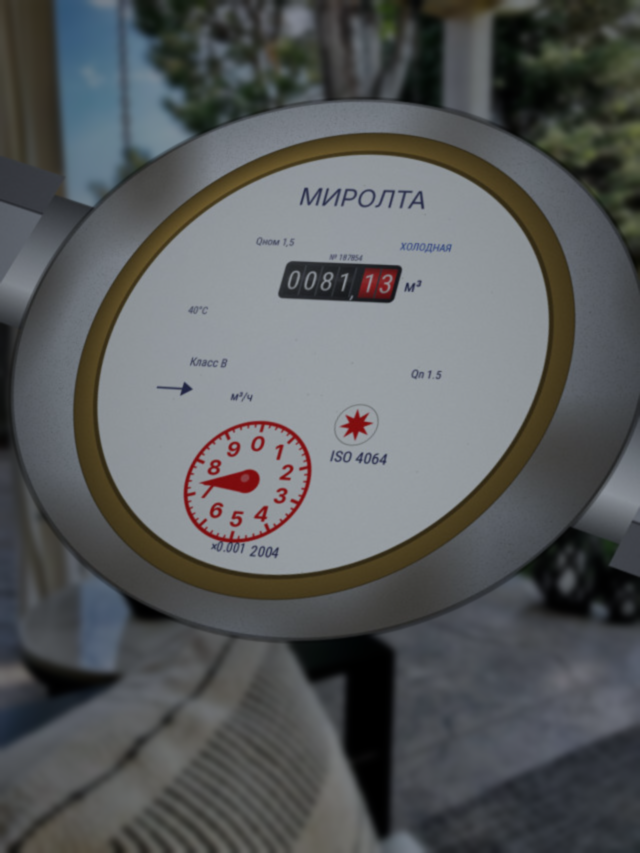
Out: {"value": 81.137, "unit": "m³"}
